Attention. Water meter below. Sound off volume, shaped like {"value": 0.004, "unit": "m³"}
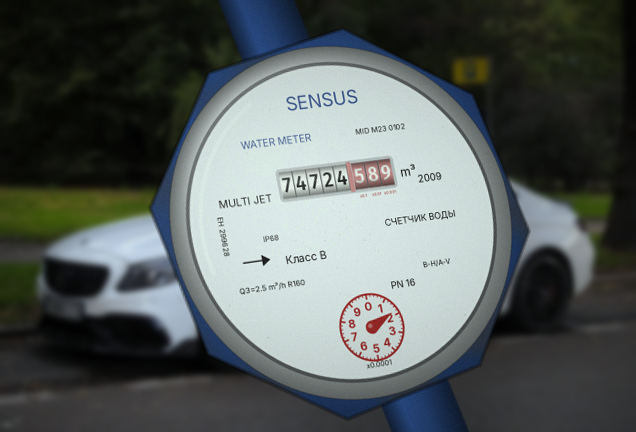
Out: {"value": 74724.5891, "unit": "m³"}
